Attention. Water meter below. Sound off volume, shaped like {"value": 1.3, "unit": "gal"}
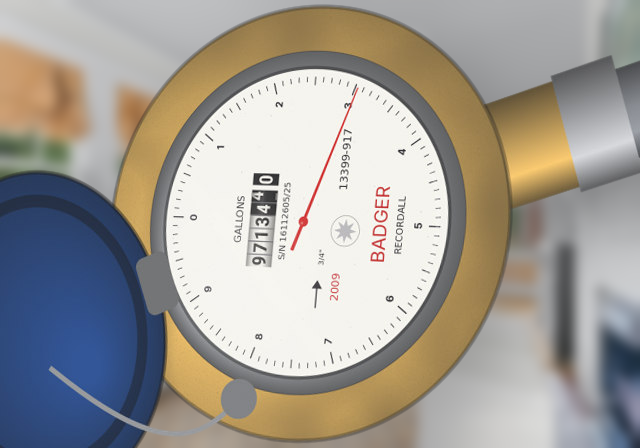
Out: {"value": 9713443.0, "unit": "gal"}
